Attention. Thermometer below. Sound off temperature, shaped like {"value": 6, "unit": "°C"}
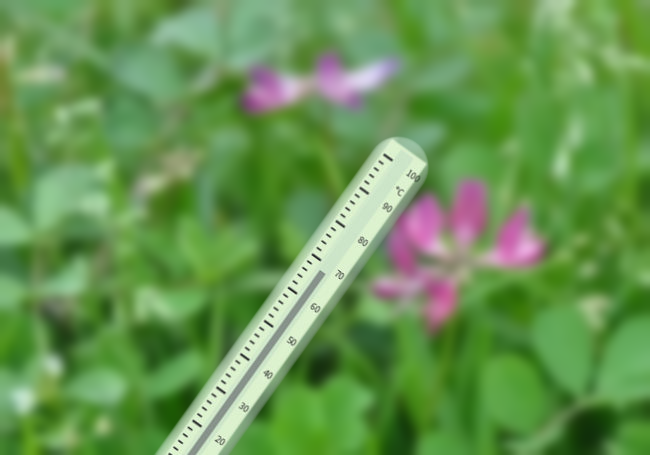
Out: {"value": 68, "unit": "°C"}
